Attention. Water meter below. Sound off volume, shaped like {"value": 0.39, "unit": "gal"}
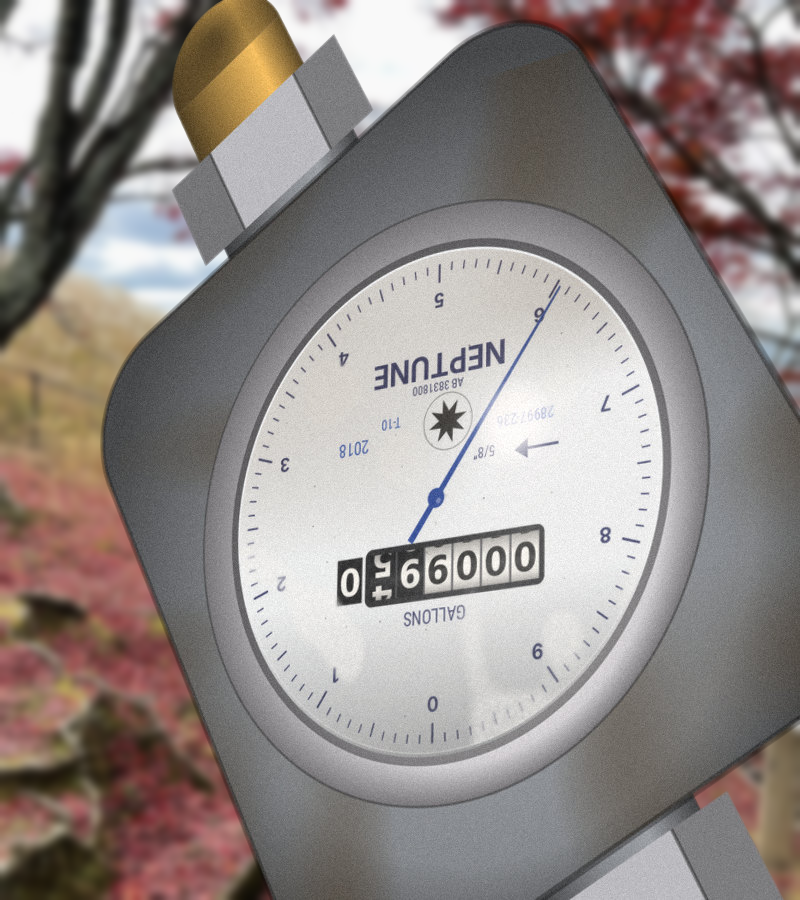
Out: {"value": 9946.0, "unit": "gal"}
